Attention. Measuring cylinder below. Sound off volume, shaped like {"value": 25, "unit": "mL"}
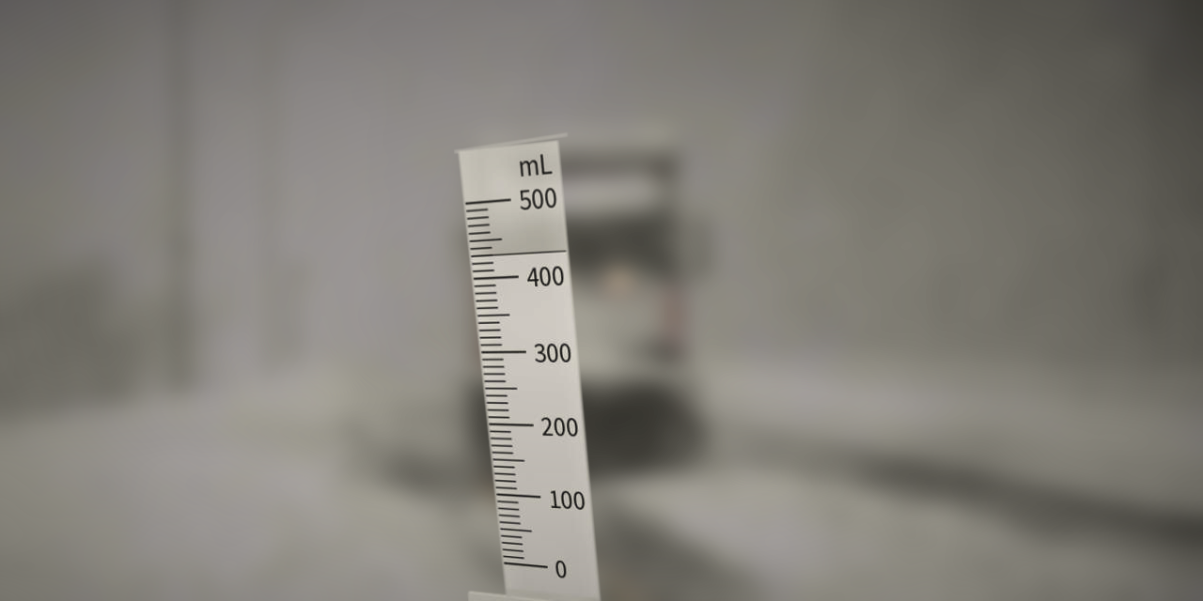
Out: {"value": 430, "unit": "mL"}
